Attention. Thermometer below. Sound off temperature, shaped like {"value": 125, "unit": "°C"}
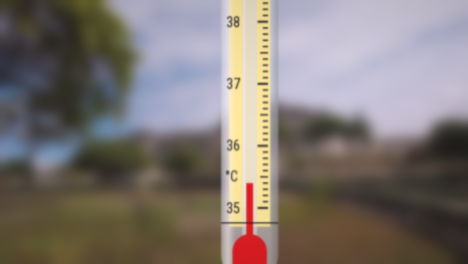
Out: {"value": 35.4, "unit": "°C"}
